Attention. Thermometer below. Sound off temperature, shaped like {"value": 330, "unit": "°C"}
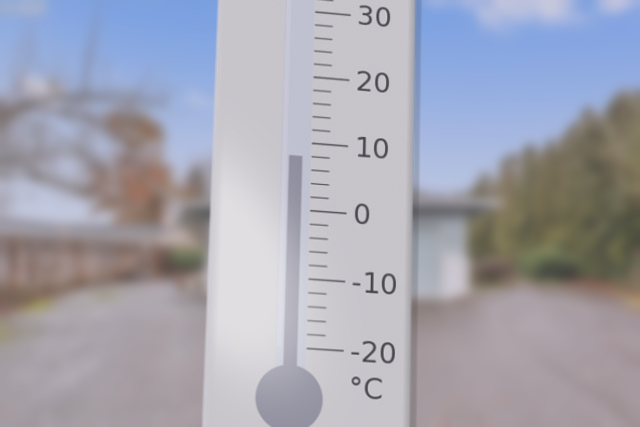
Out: {"value": 8, "unit": "°C"}
